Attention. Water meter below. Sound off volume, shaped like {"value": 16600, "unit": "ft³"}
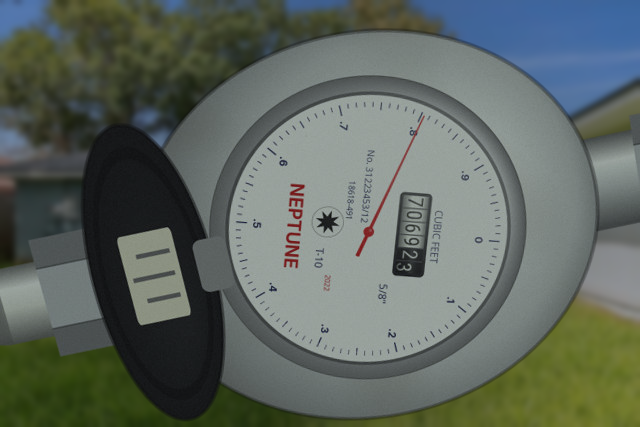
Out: {"value": 706922.80, "unit": "ft³"}
